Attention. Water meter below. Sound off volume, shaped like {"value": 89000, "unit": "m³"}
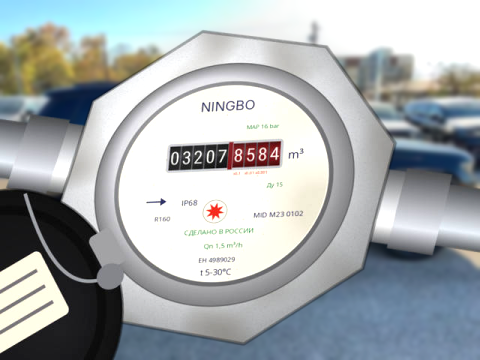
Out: {"value": 3207.8584, "unit": "m³"}
